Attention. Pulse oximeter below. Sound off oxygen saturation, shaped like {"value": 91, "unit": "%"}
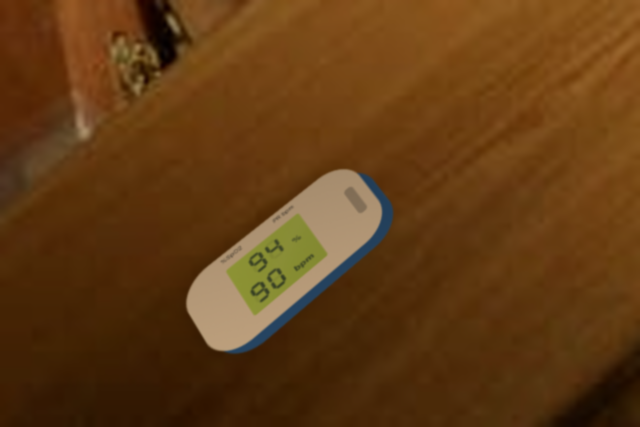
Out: {"value": 94, "unit": "%"}
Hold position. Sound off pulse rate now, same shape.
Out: {"value": 90, "unit": "bpm"}
